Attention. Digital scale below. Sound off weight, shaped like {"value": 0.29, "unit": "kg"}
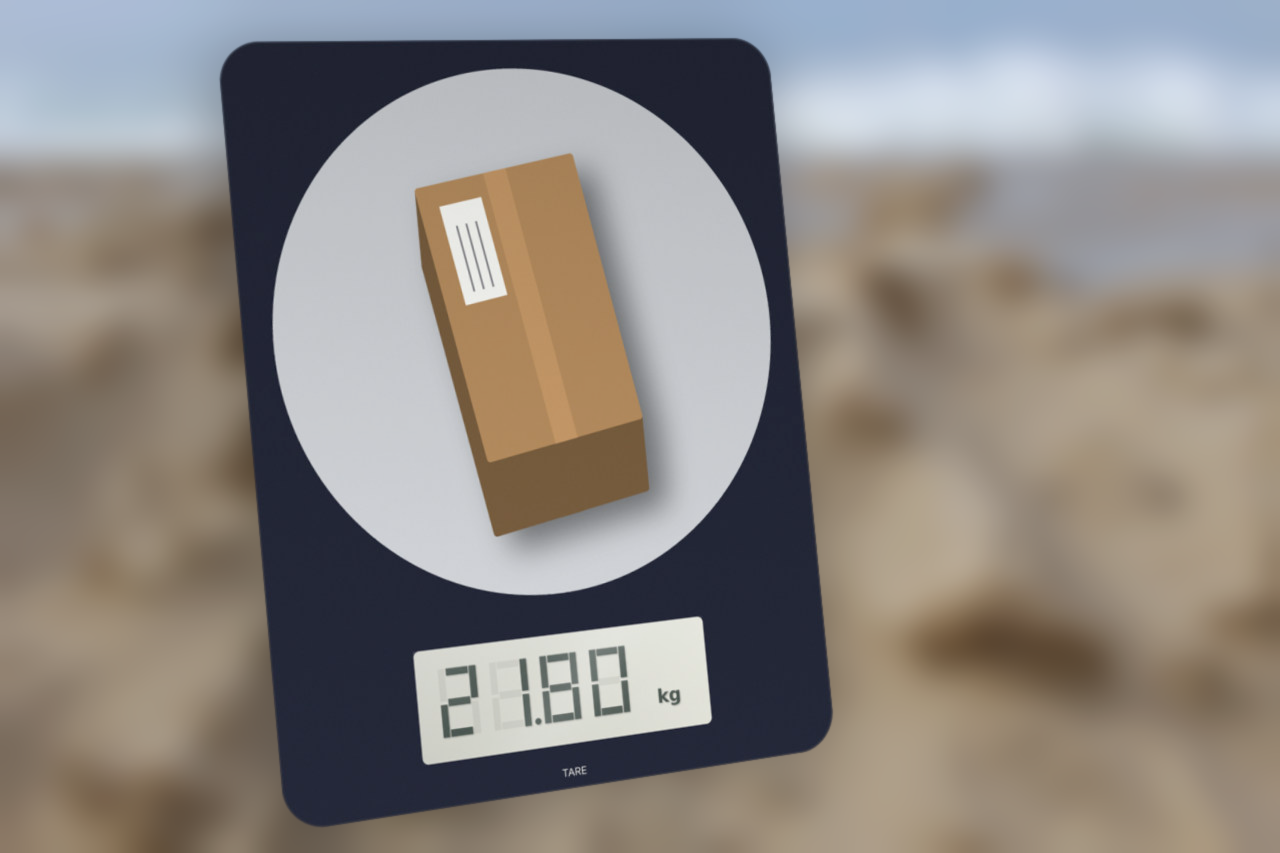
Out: {"value": 21.80, "unit": "kg"}
